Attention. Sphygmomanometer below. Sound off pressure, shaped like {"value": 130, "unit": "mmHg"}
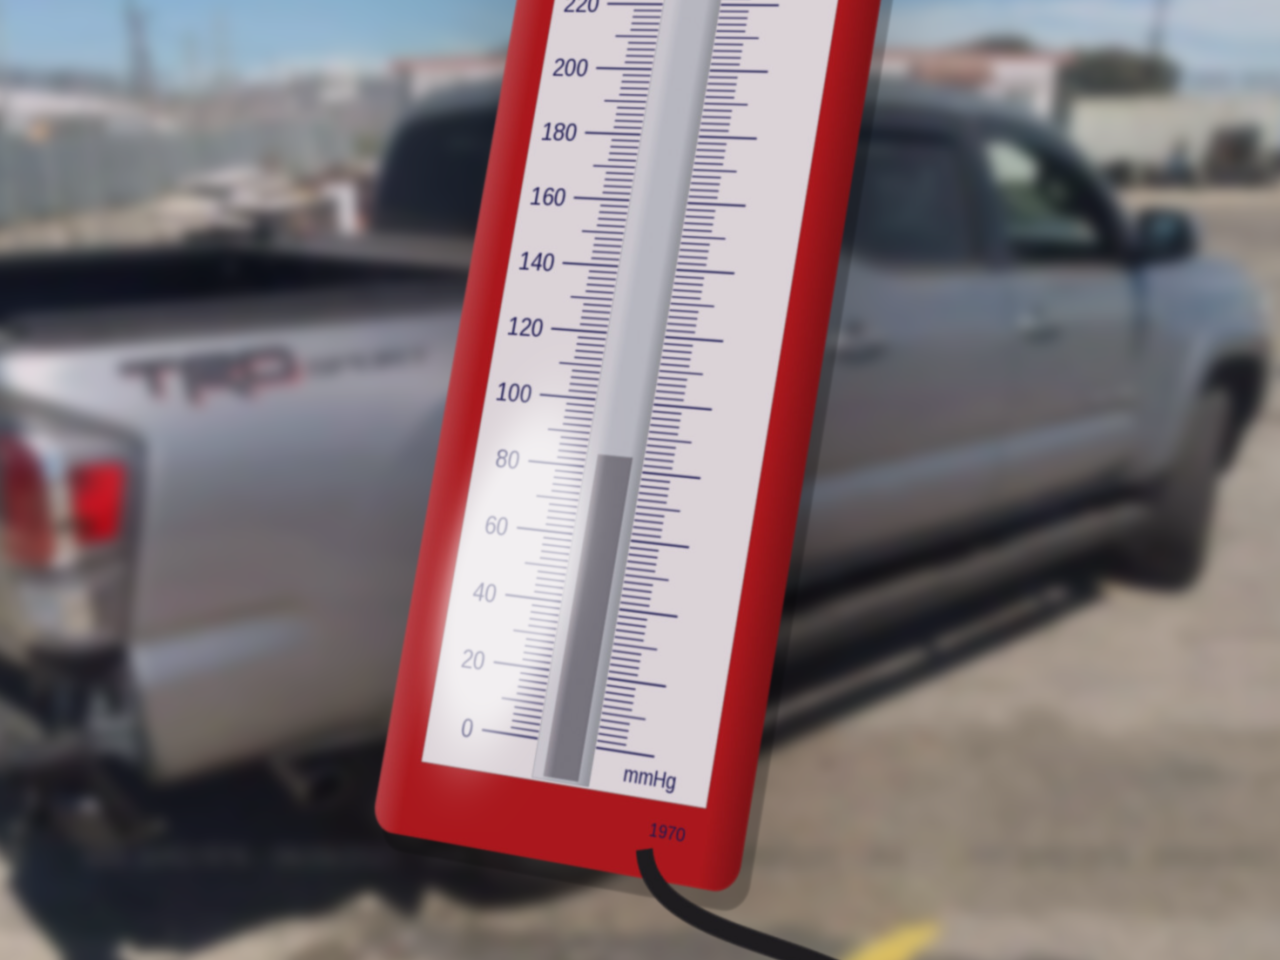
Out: {"value": 84, "unit": "mmHg"}
